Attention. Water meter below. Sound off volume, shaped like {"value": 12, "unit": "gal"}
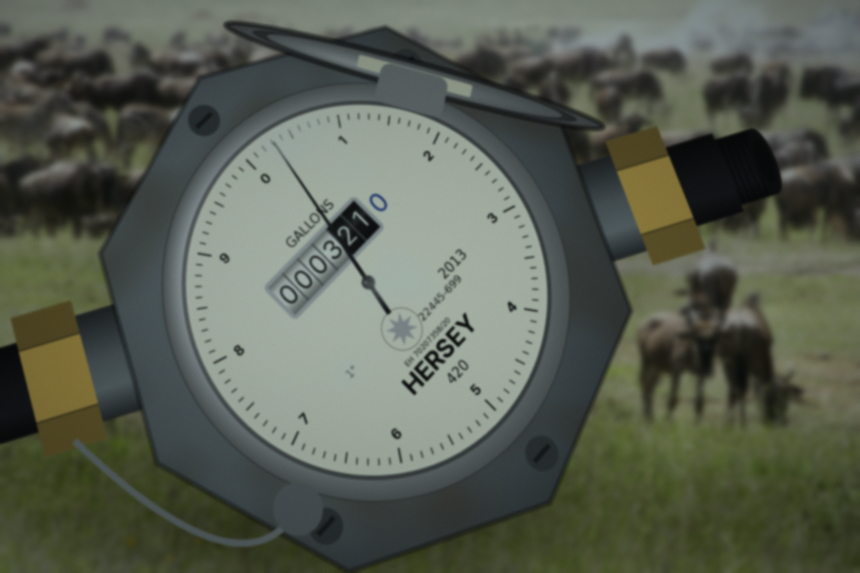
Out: {"value": 3210.3, "unit": "gal"}
